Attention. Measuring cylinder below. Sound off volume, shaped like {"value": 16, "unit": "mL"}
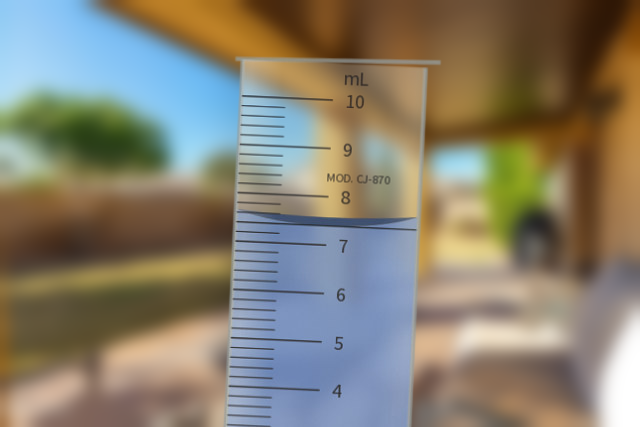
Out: {"value": 7.4, "unit": "mL"}
